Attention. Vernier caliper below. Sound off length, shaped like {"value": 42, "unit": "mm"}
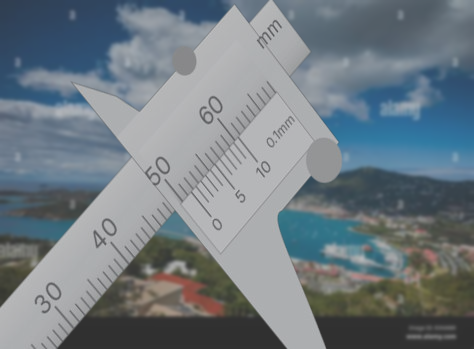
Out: {"value": 51.6, "unit": "mm"}
